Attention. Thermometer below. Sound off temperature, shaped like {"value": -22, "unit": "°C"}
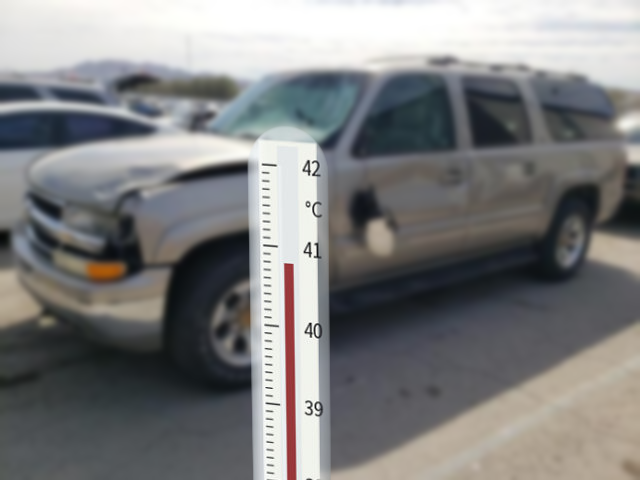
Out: {"value": 40.8, "unit": "°C"}
